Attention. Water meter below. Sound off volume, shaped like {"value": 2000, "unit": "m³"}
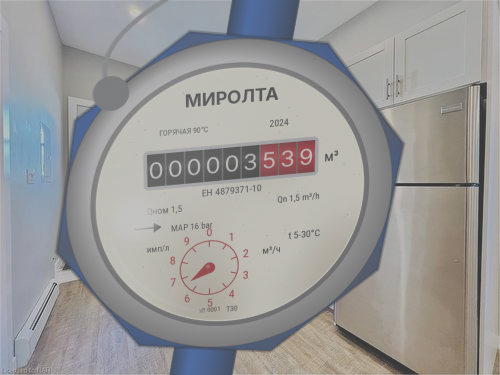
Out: {"value": 3.5396, "unit": "m³"}
